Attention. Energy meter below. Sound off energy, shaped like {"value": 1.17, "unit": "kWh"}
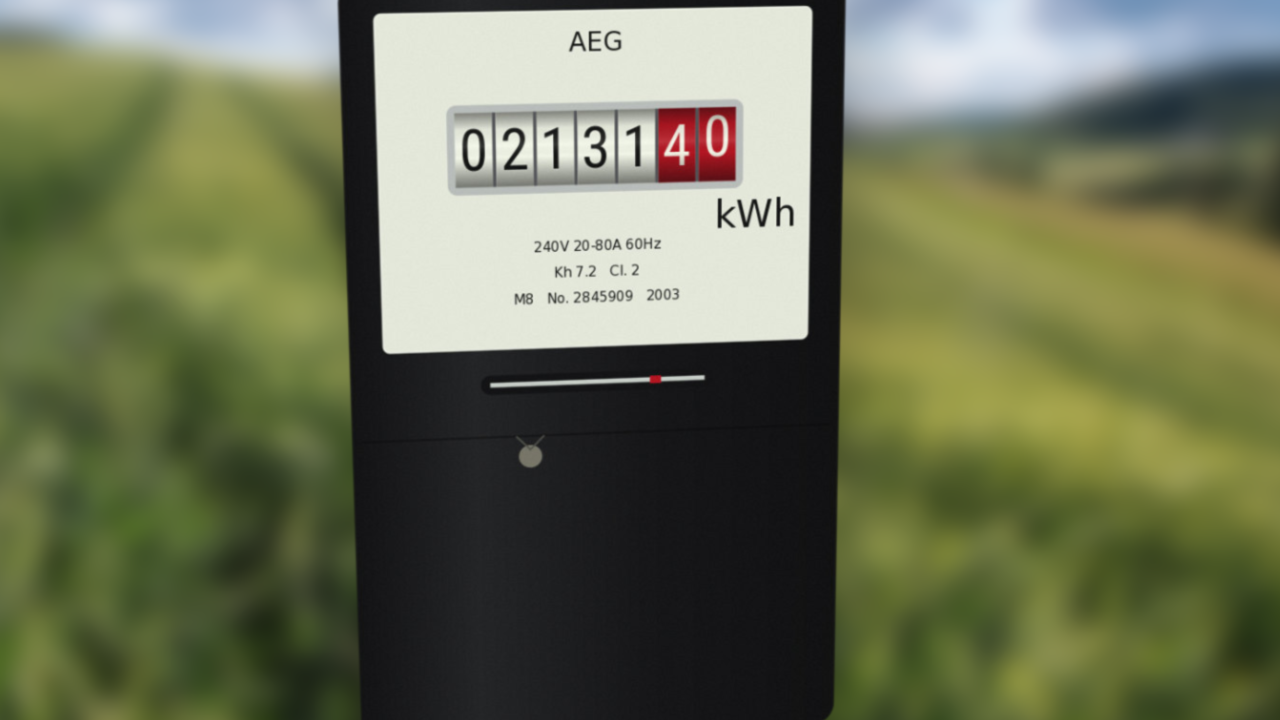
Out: {"value": 2131.40, "unit": "kWh"}
